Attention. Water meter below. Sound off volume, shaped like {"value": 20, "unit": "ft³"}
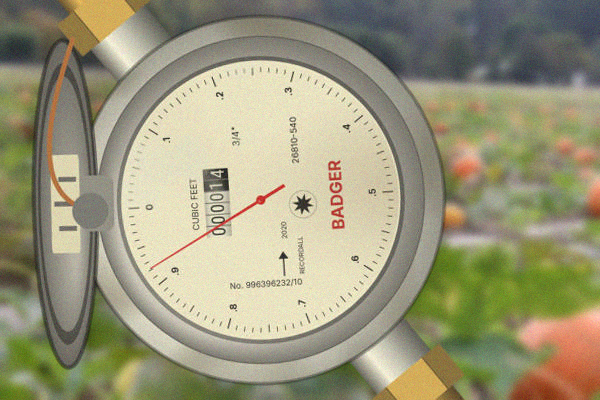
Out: {"value": 13.92, "unit": "ft³"}
